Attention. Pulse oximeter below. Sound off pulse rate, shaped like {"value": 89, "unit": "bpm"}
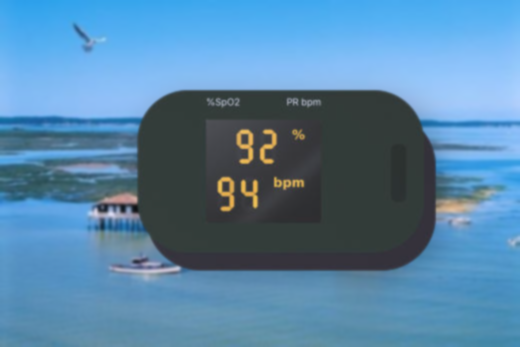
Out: {"value": 94, "unit": "bpm"}
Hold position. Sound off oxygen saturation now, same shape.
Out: {"value": 92, "unit": "%"}
